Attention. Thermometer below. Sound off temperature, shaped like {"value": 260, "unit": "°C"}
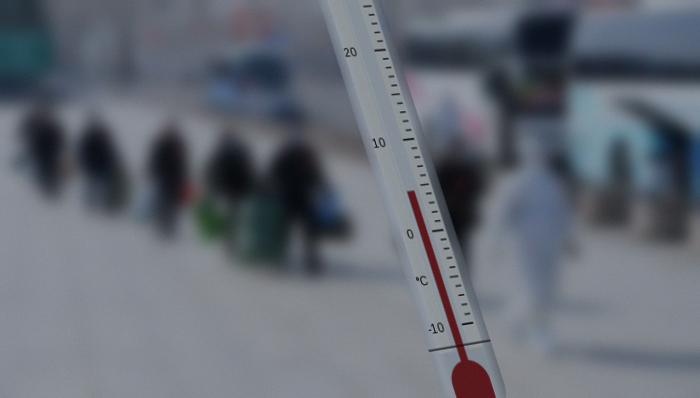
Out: {"value": 4.5, "unit": "°C"}
